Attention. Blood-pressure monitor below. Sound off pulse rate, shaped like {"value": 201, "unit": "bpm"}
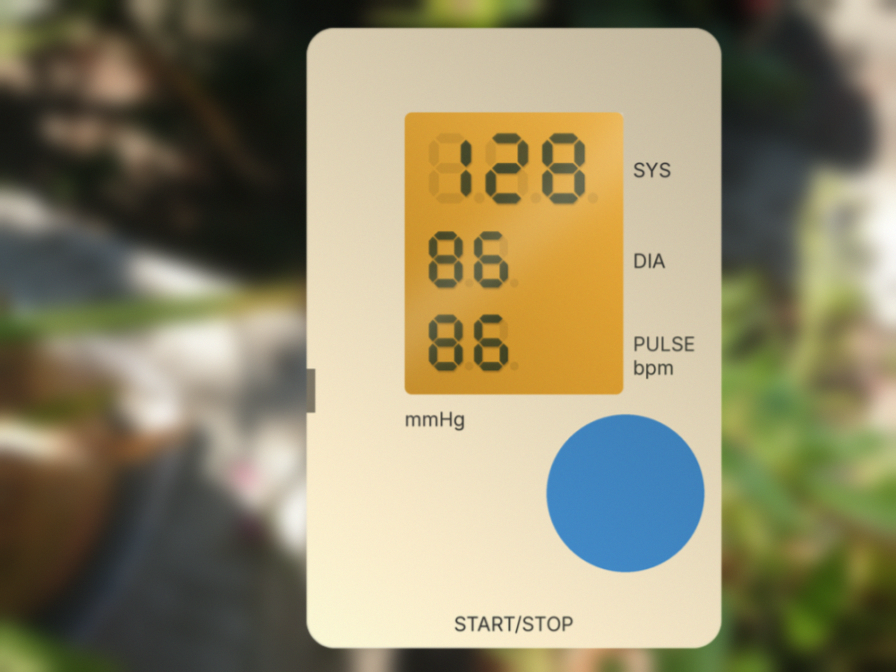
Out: {"value": 86, "unit": "bpm"}
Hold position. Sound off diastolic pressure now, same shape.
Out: {"value": 86, "unit": "mmHg"}
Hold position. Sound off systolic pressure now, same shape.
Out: {"value": 128, "unit": "mmHg"}
